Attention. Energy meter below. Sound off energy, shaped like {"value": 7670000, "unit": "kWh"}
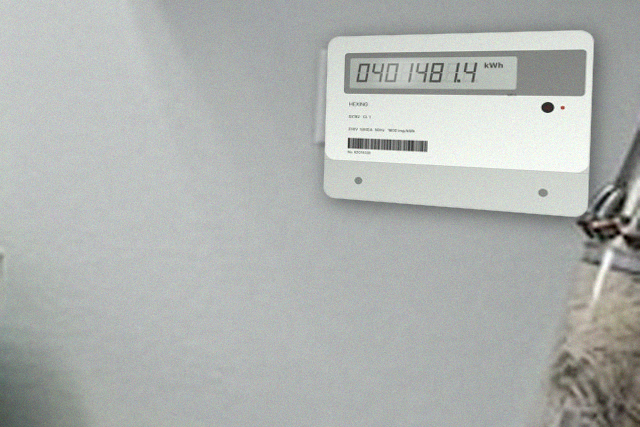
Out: {"value": 401481.4, "unit": "kWh"}
